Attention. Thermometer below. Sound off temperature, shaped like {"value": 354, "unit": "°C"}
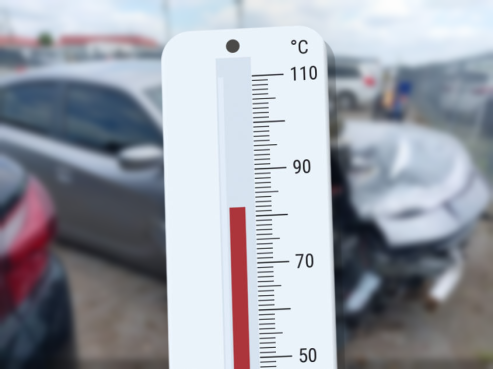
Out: {"value": 82, "unit": "°C"}
